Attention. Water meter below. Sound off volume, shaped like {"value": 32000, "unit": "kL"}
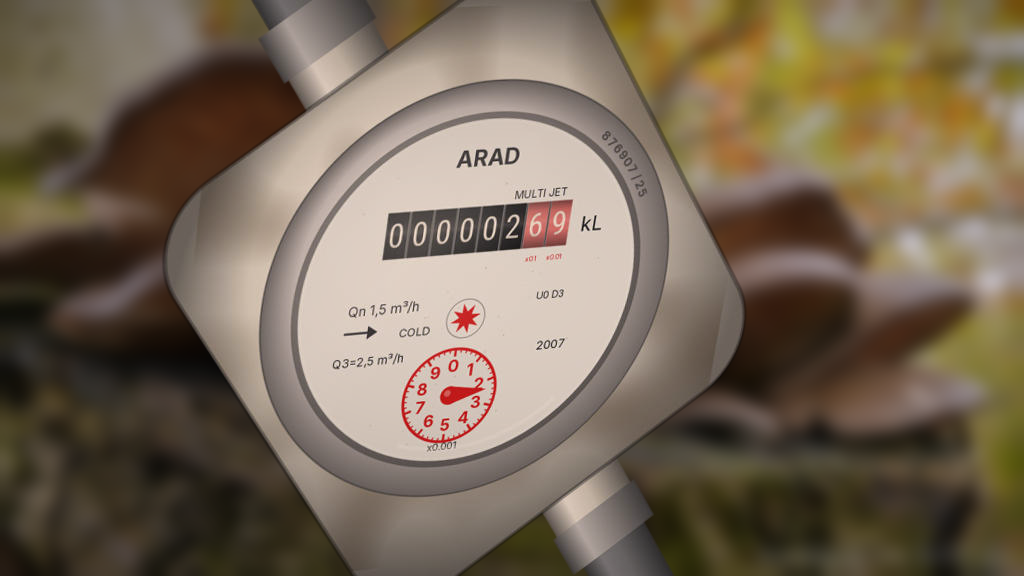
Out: {"value": 2.692, "unit": "kL"}
